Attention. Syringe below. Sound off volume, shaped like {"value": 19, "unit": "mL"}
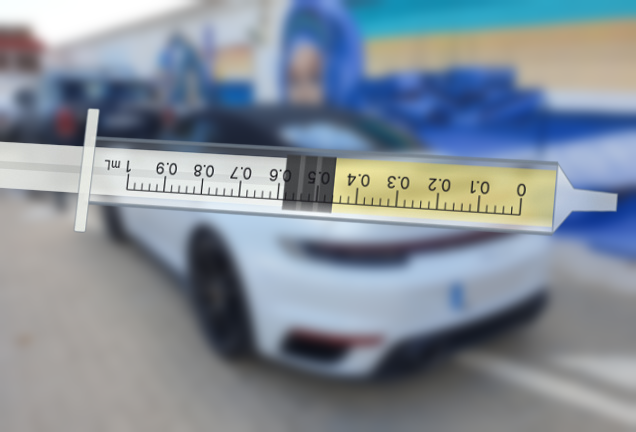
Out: {"value": 0.46, "unit": "mL"}
